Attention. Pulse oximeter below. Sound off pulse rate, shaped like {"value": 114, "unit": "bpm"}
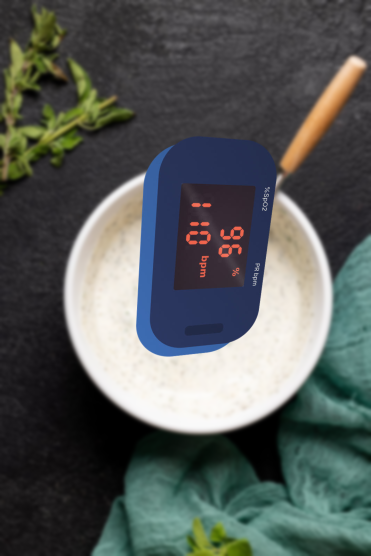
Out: {"value": 110, "unit": "bpm"}
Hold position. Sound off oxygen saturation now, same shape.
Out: {"value": 96, "unit": "%"}
